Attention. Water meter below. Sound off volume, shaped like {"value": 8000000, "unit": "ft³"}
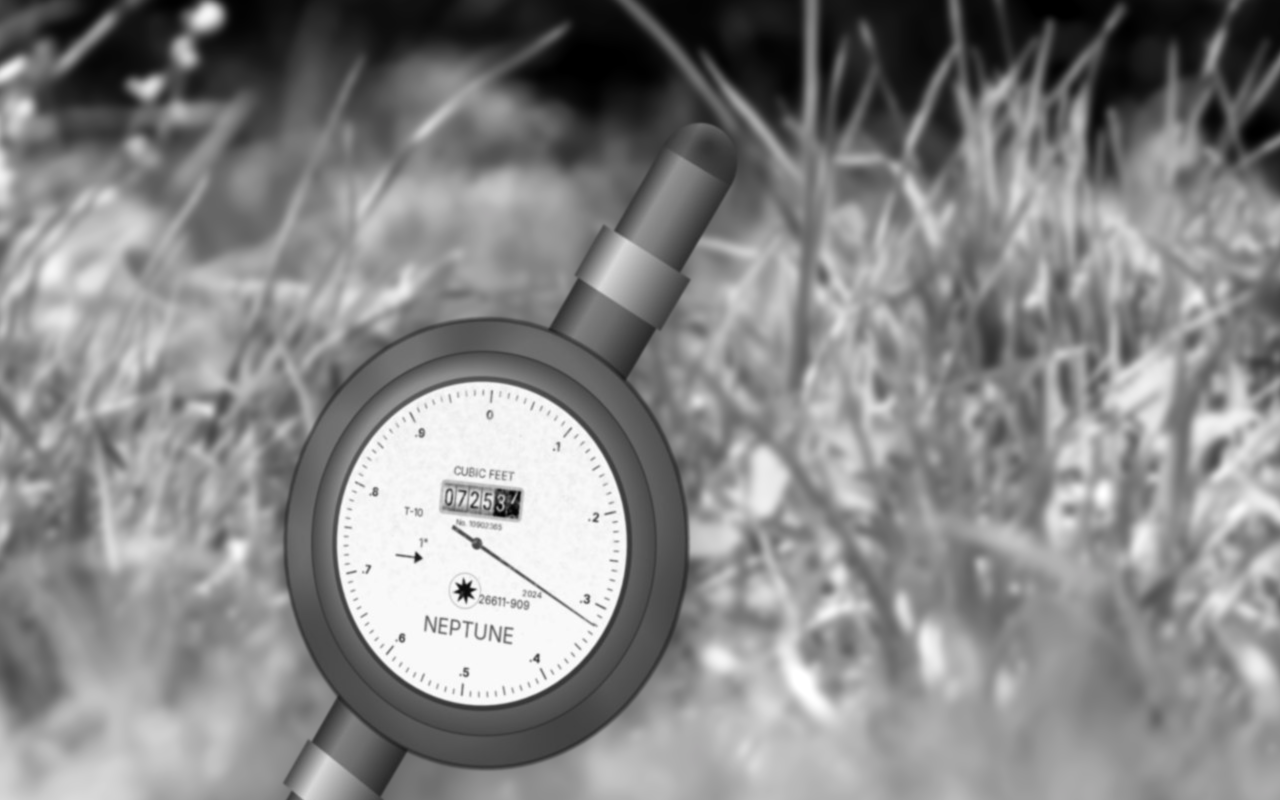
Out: {"value": 72537.32, "unit": "ft³"}
